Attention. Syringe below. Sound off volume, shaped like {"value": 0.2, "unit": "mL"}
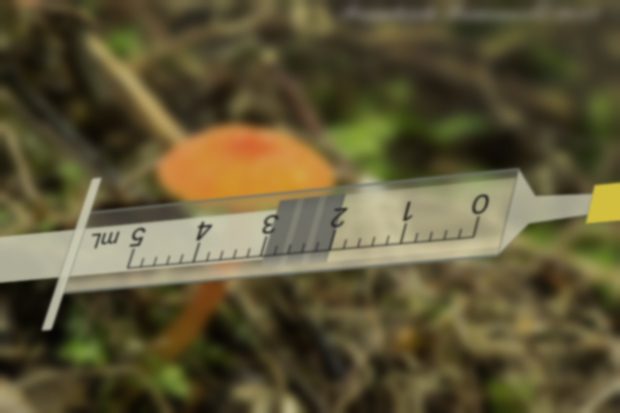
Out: {"value": 2, "unit": "mL"}
